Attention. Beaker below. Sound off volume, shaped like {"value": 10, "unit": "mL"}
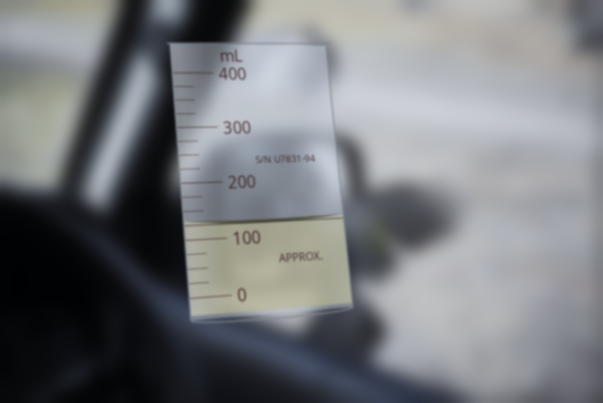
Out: {"value": 125, "unit": "mL"}
